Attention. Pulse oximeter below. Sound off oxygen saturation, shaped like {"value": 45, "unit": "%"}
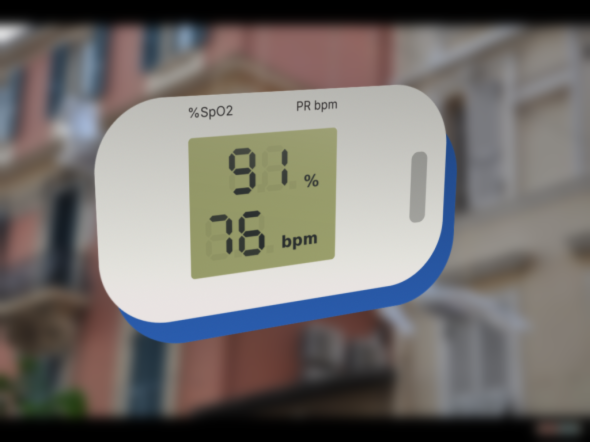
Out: {"value": 91, "unit": "%"}
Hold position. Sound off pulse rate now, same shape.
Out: {"value": 76, "unit": "bpm"}
